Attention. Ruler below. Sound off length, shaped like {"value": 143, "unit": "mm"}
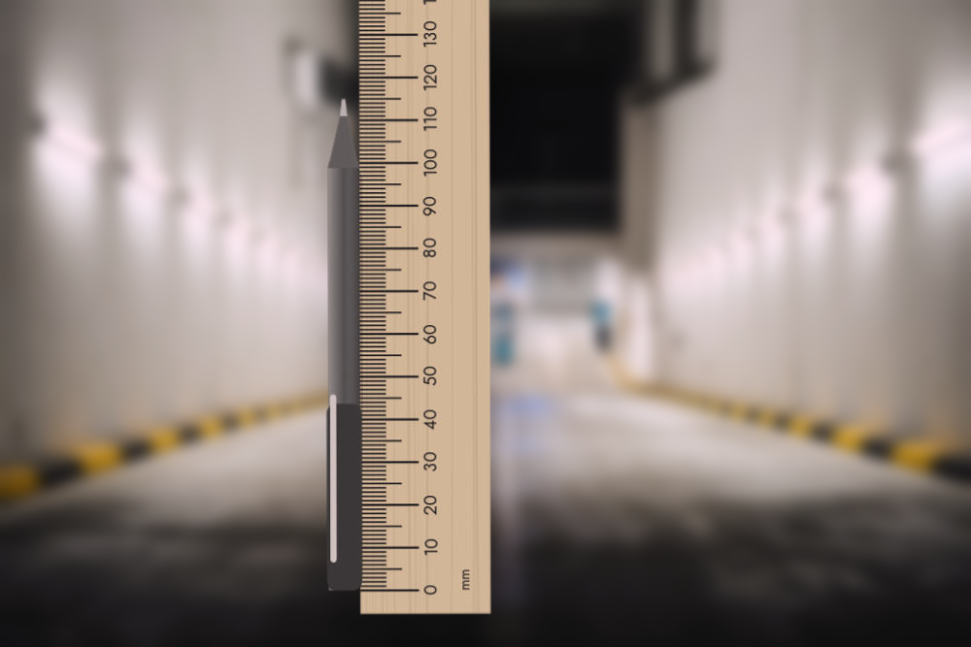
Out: {"value": 115, "unit": "mm"}
